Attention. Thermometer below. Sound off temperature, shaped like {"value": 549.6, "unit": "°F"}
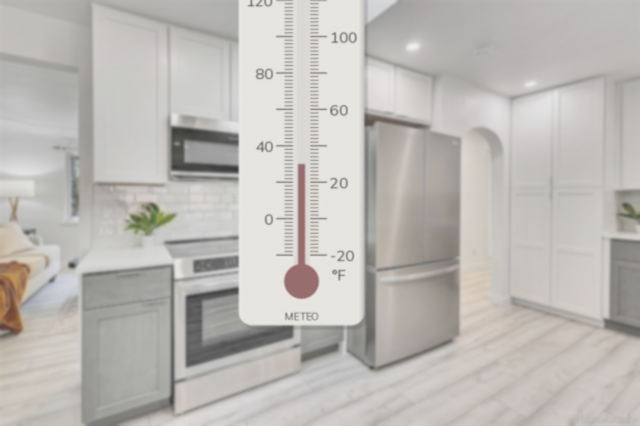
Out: {"value": 30, "unit": "°F"}
